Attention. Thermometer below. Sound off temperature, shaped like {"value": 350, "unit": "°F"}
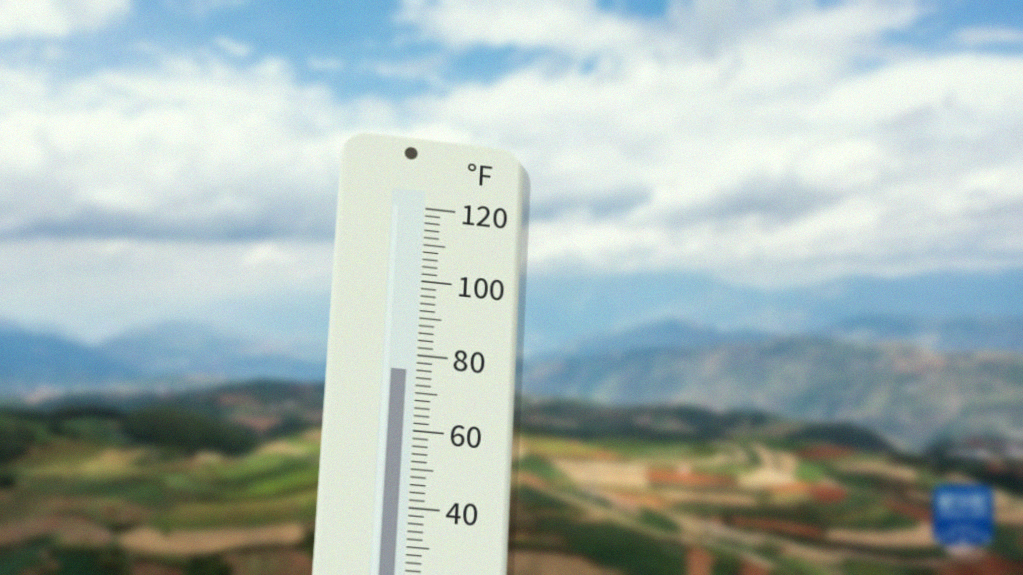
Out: {"value": 76, "unit": "°F"}
